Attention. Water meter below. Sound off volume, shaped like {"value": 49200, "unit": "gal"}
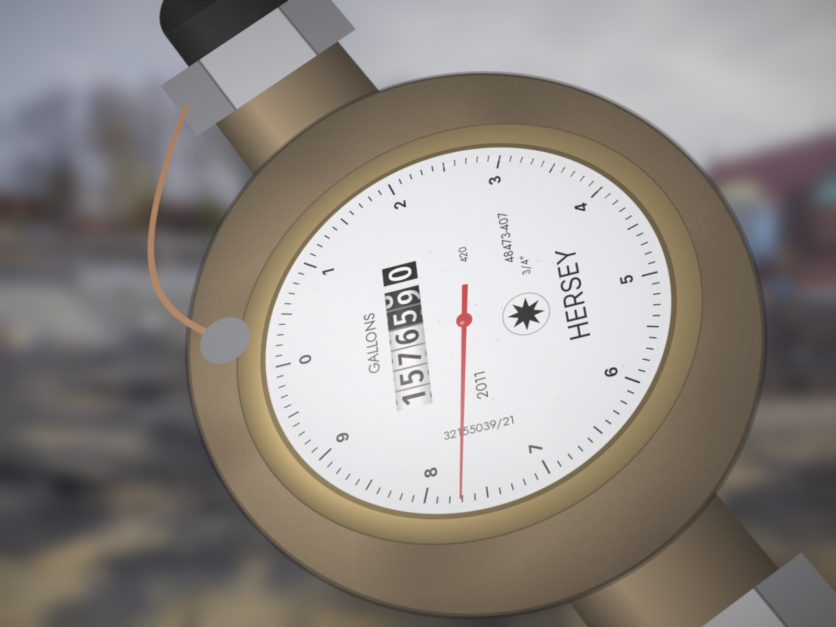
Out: {"value": 1576587.7, "unit": "gal"}
